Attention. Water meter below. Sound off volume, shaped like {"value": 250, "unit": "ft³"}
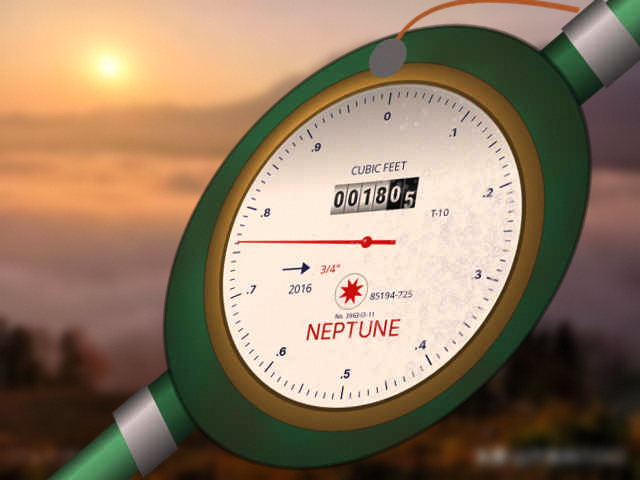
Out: {"value": 1804.76, "unit": "ft³"}
